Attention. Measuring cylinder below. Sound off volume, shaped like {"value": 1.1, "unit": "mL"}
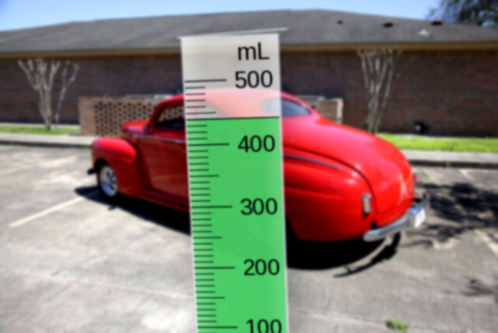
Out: {"value": 440, "unit": "mL"}
